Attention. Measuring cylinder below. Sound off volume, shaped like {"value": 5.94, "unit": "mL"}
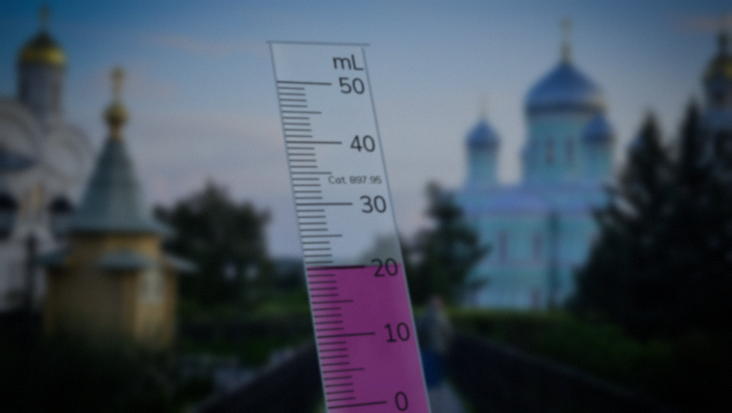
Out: {"value": 20, "unit": "mL"}
